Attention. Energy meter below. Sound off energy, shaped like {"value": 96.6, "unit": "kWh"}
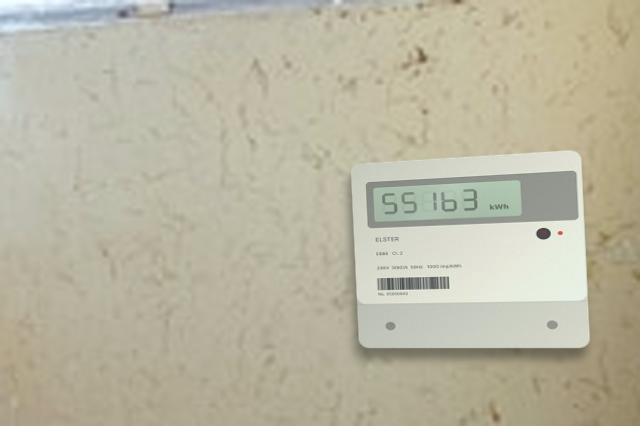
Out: {"value": 55163, "unit": "kWh"}
